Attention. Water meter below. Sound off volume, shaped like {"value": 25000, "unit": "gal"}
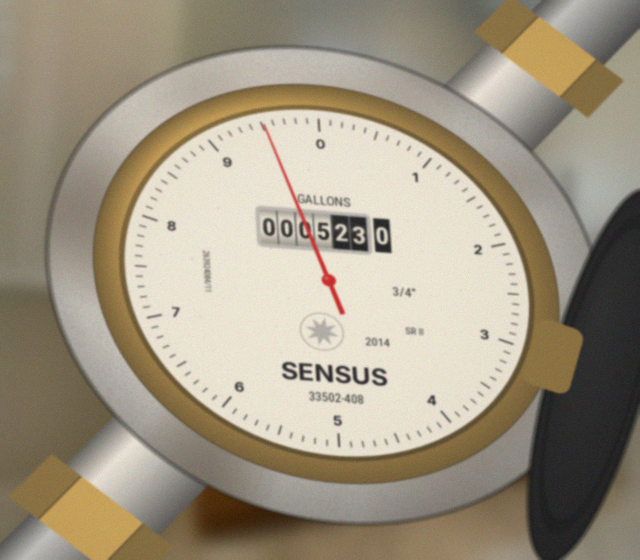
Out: {"value": 5229.5, "unit": "gal"}
